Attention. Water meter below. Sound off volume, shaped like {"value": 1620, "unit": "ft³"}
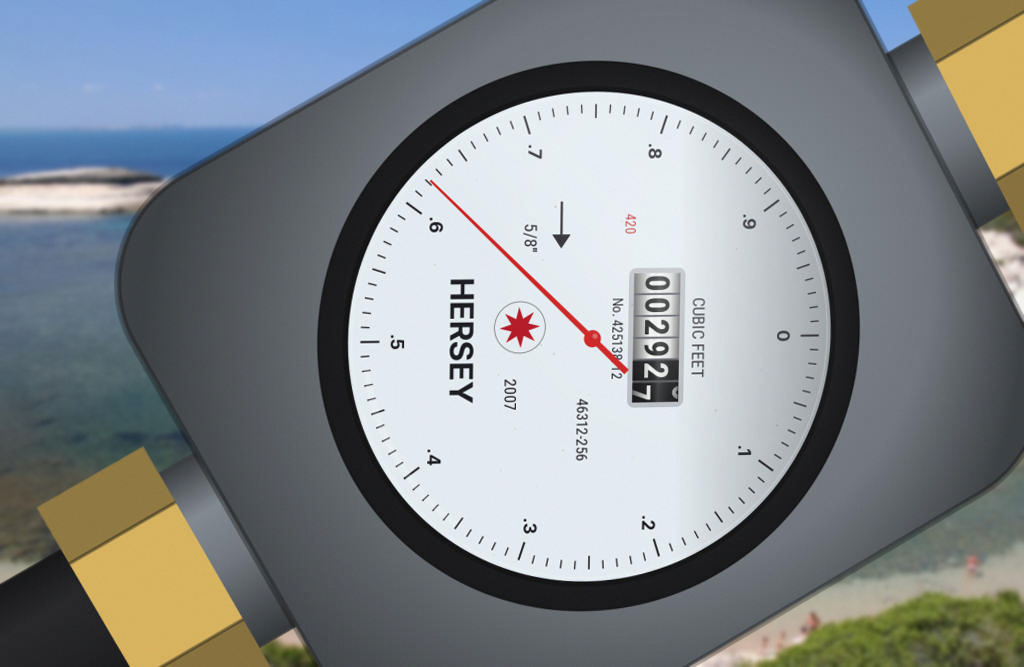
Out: {"value": 2926.62, "unit": "ft³"}
